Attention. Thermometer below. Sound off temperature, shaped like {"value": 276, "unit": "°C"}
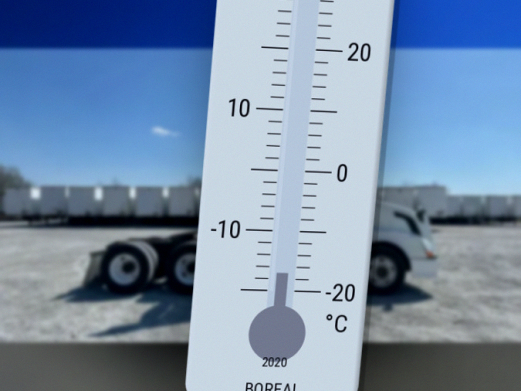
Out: {"value": -17, "unit": "°C"}
